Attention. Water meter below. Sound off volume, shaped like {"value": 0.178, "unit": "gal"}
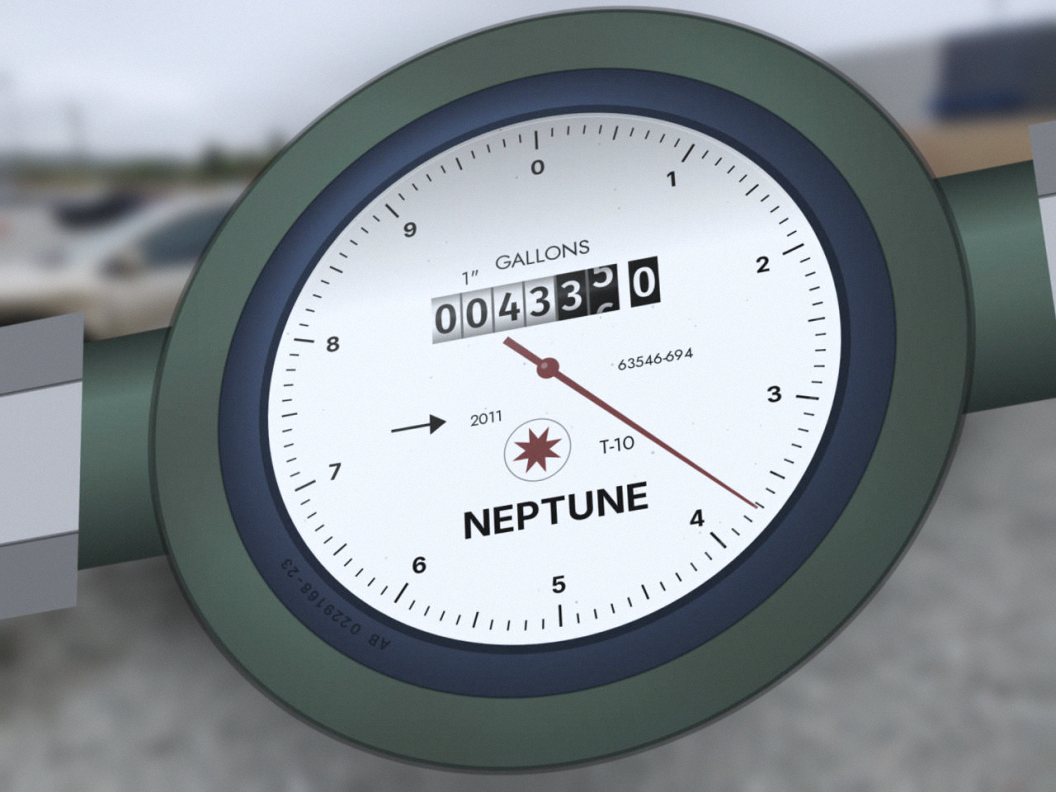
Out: {"value": 43353.7, "unit": "gal"}
